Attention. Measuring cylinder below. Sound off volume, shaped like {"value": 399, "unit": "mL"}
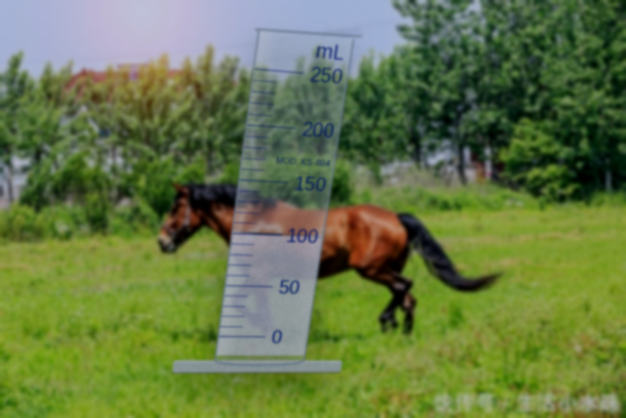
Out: {"value": 100, "unit": "mL"}
